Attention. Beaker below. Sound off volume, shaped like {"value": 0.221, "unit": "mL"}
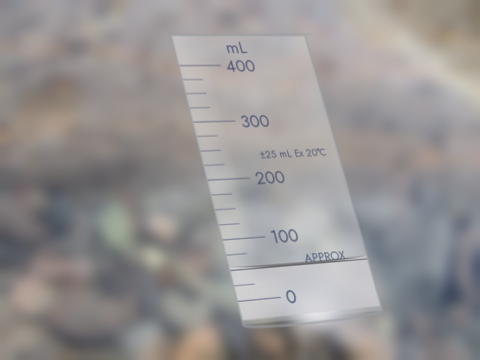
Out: {"value": 50, "unit": "mL"}
